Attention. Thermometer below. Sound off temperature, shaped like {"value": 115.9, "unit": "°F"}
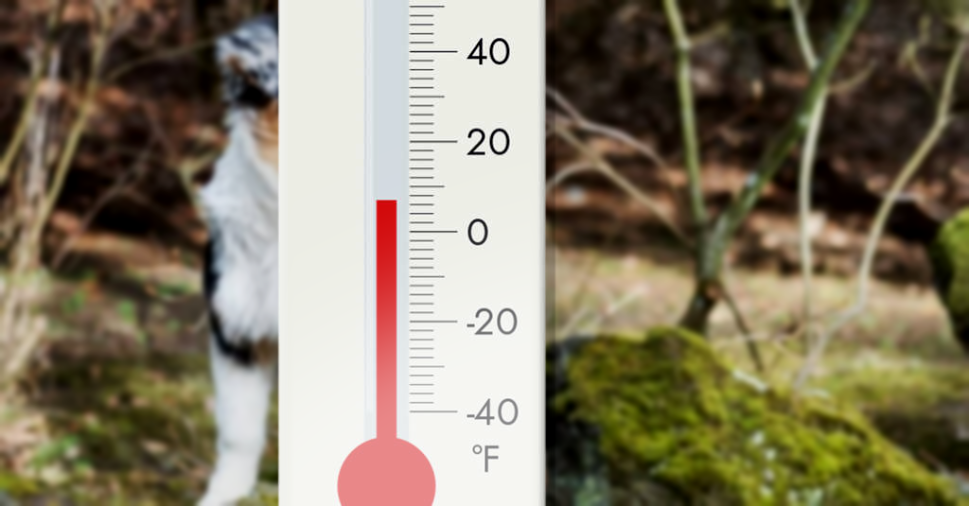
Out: {"value": 7, "unit": "°F"}
